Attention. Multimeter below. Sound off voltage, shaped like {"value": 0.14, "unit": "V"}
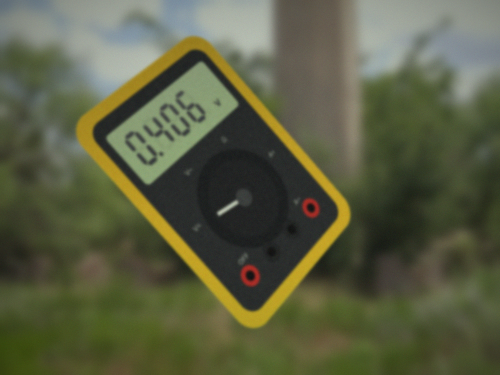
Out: {"value": 0.406, "unit": "V"}
